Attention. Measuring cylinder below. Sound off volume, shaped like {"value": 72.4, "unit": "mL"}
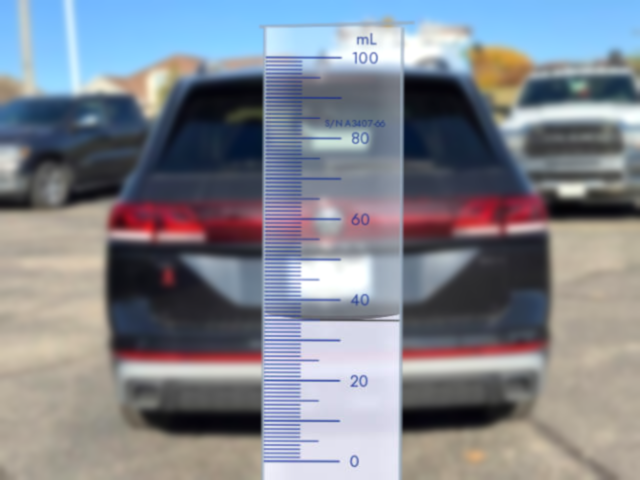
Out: {"value": 35, "unit": "mL"}
